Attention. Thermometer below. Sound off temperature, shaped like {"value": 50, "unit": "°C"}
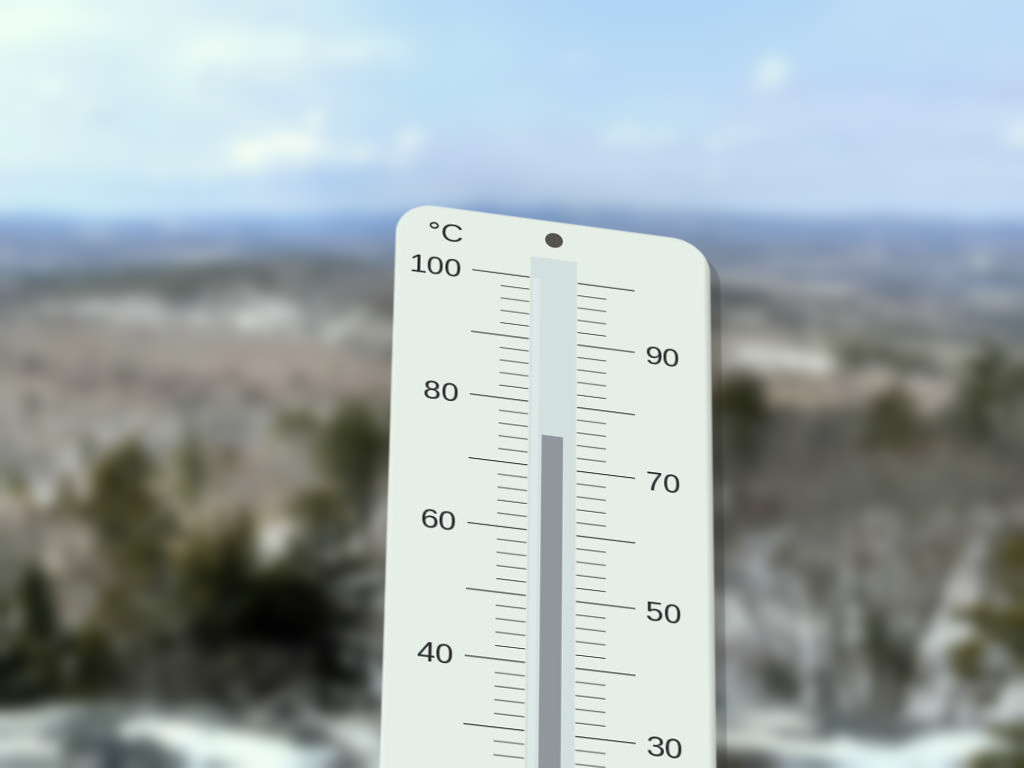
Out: {"value": 75, "unit": "°C"}
